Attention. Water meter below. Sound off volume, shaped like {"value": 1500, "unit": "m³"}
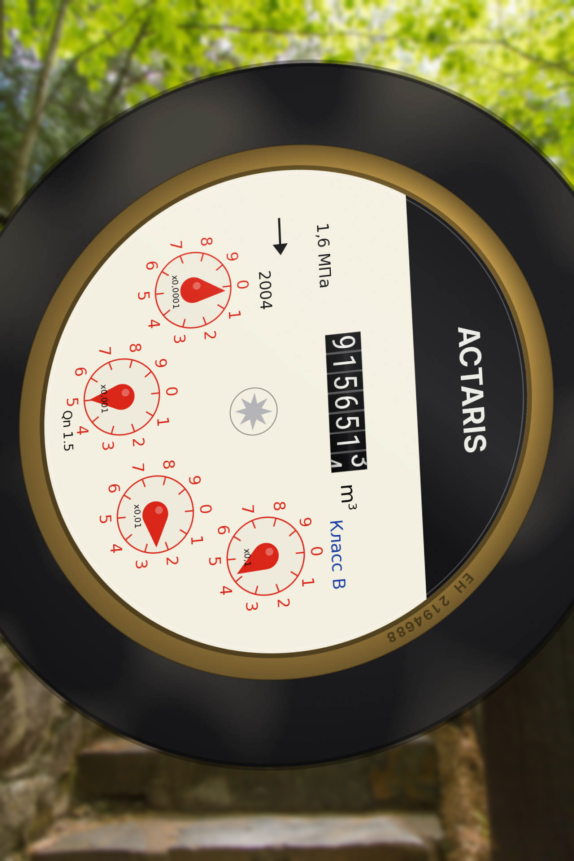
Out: {"value": 9156513.4250, "unit": "m³"}
